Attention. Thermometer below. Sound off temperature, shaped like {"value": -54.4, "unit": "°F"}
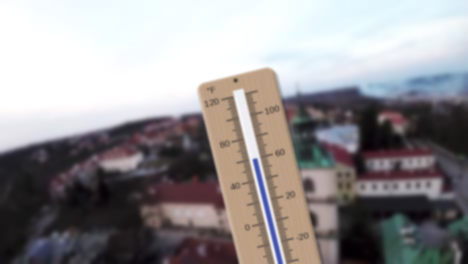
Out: {"value": 60, "unit": "°F"}
